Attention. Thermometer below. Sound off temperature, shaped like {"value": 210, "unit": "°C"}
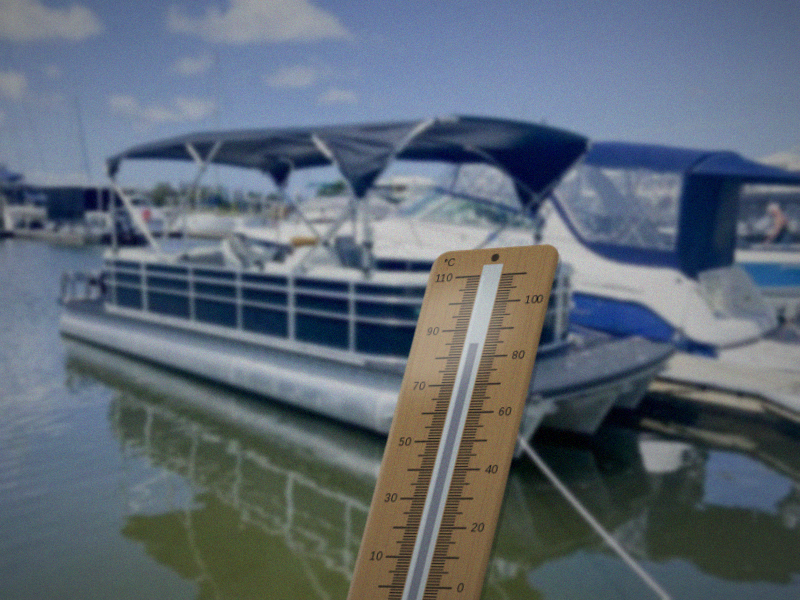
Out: {"value": 85, "unit": "°C"}
